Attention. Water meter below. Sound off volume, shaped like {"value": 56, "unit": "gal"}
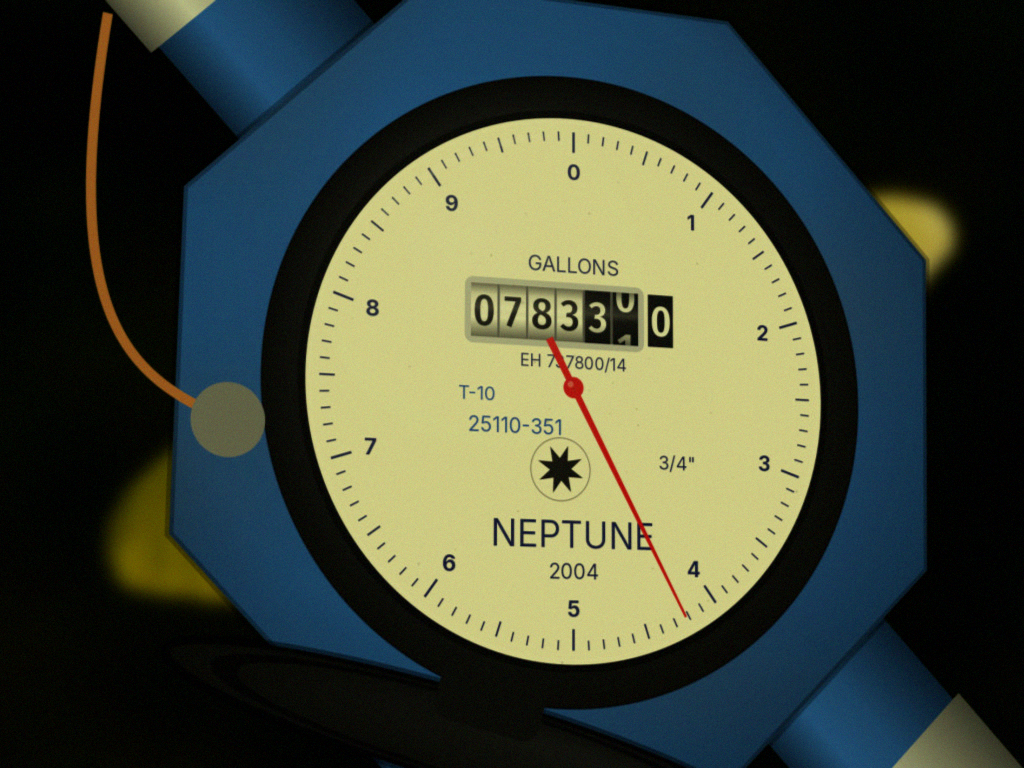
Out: {"value": 783304.2, "unit": "gal"}
